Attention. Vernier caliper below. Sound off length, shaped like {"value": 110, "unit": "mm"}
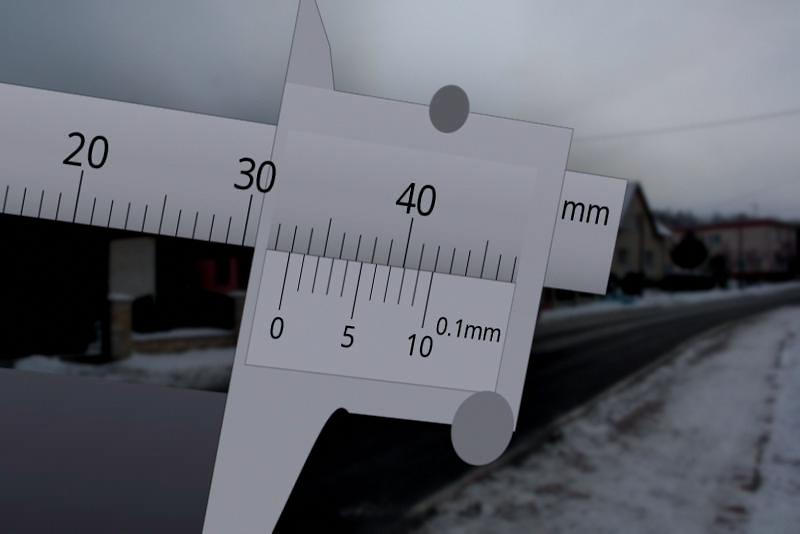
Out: {"value": 32.9, "unit": "mm"}
